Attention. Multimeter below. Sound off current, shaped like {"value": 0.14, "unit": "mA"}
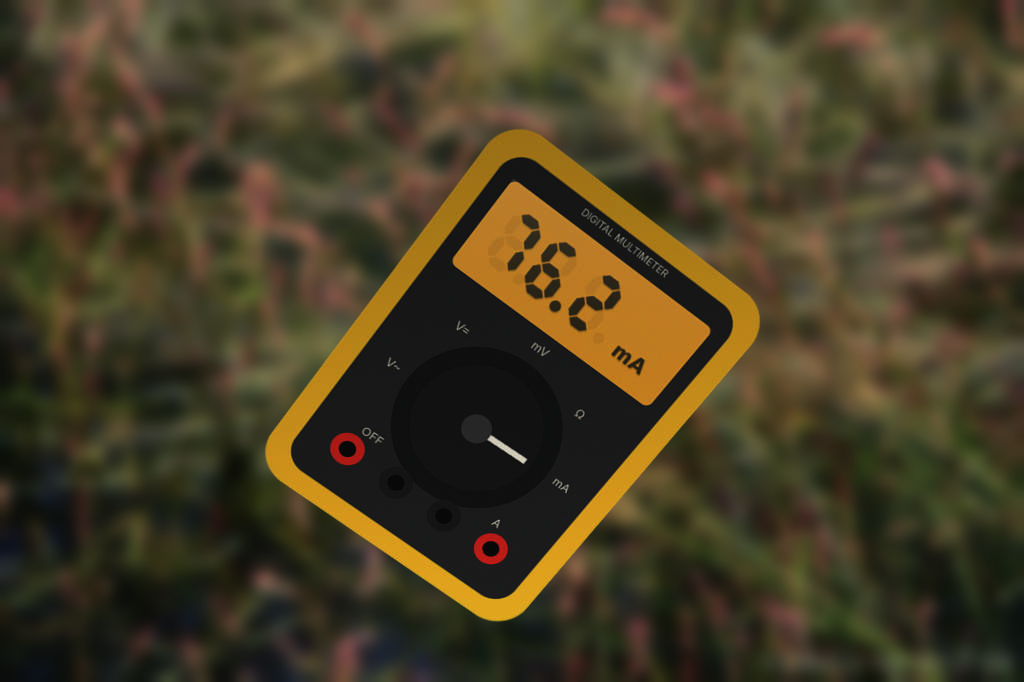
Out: {"value": 76.2, "unit": "mA"}
